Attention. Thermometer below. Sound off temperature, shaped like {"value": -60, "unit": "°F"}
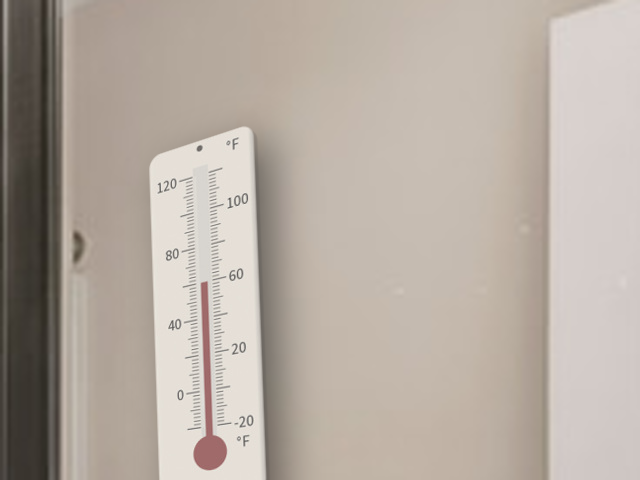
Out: {"value": 60, "unit": "°F"}
